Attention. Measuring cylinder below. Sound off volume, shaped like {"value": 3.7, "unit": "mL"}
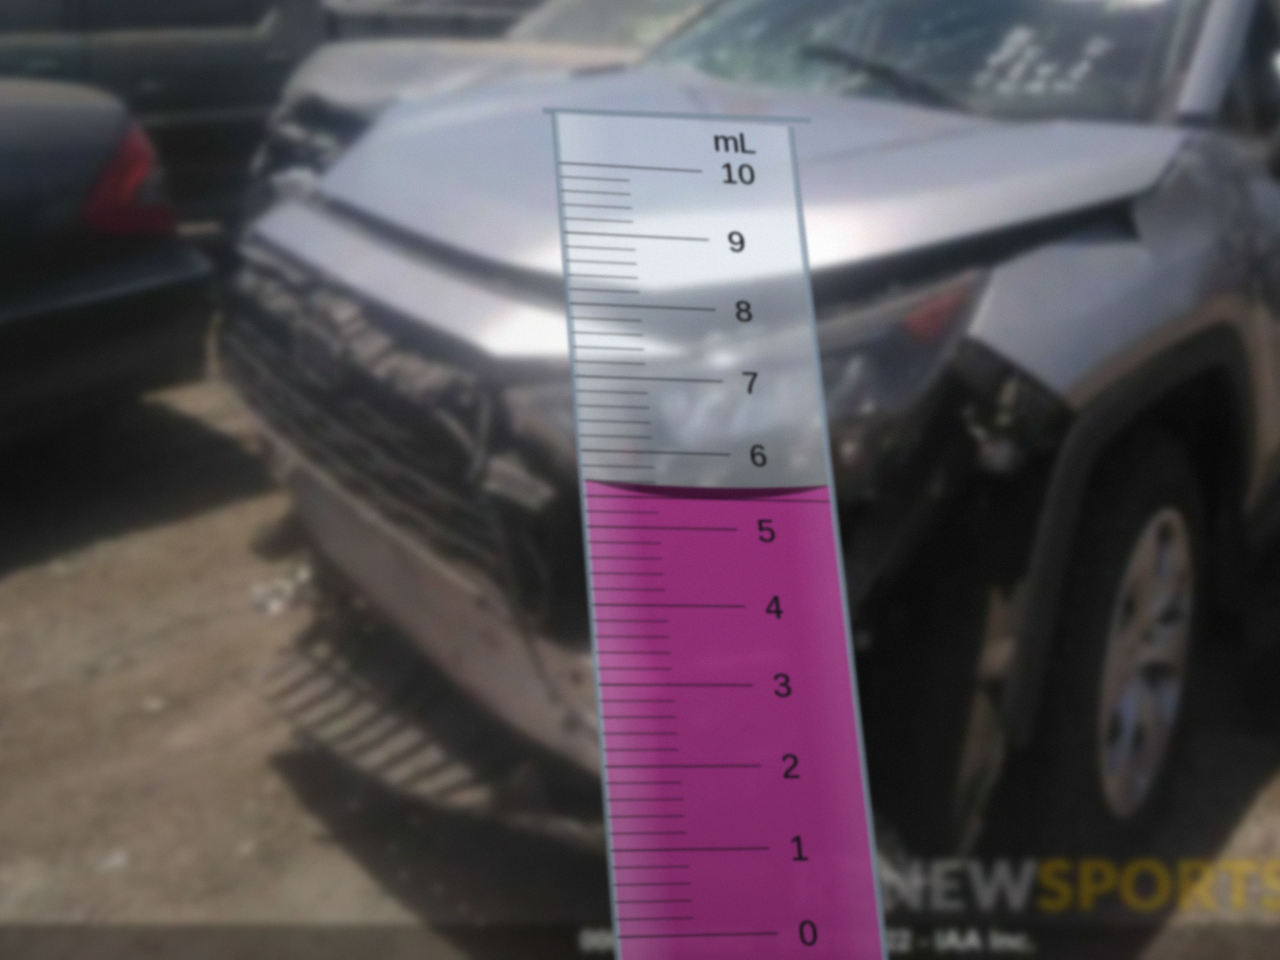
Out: {"value": 5.4, "unit": "mL"}
